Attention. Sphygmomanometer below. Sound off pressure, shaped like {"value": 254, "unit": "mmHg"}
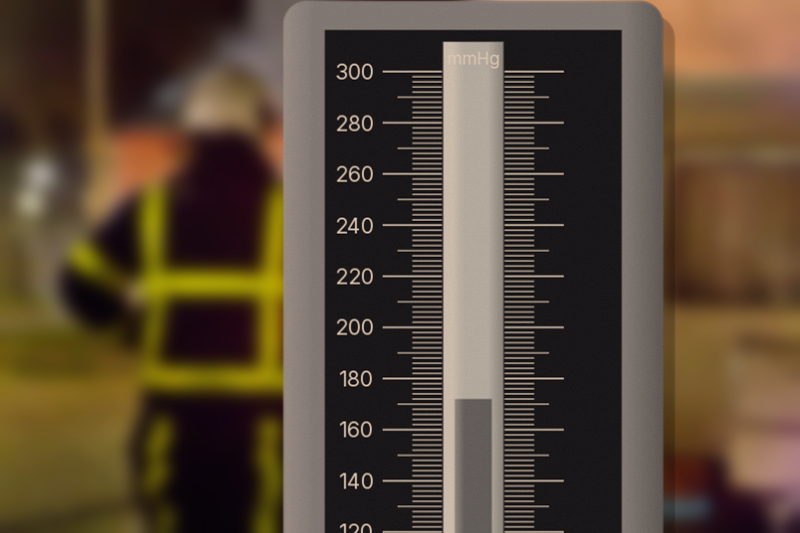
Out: {"value": 172, "unit": "mmHg"}
